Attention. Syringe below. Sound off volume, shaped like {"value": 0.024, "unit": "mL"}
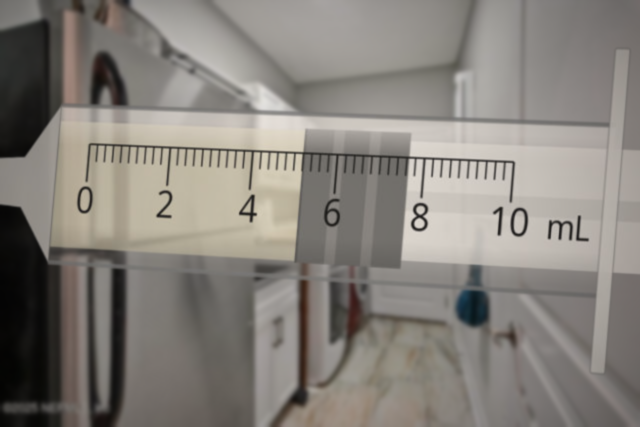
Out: {"value": 5.2, "unit": "mL"}
